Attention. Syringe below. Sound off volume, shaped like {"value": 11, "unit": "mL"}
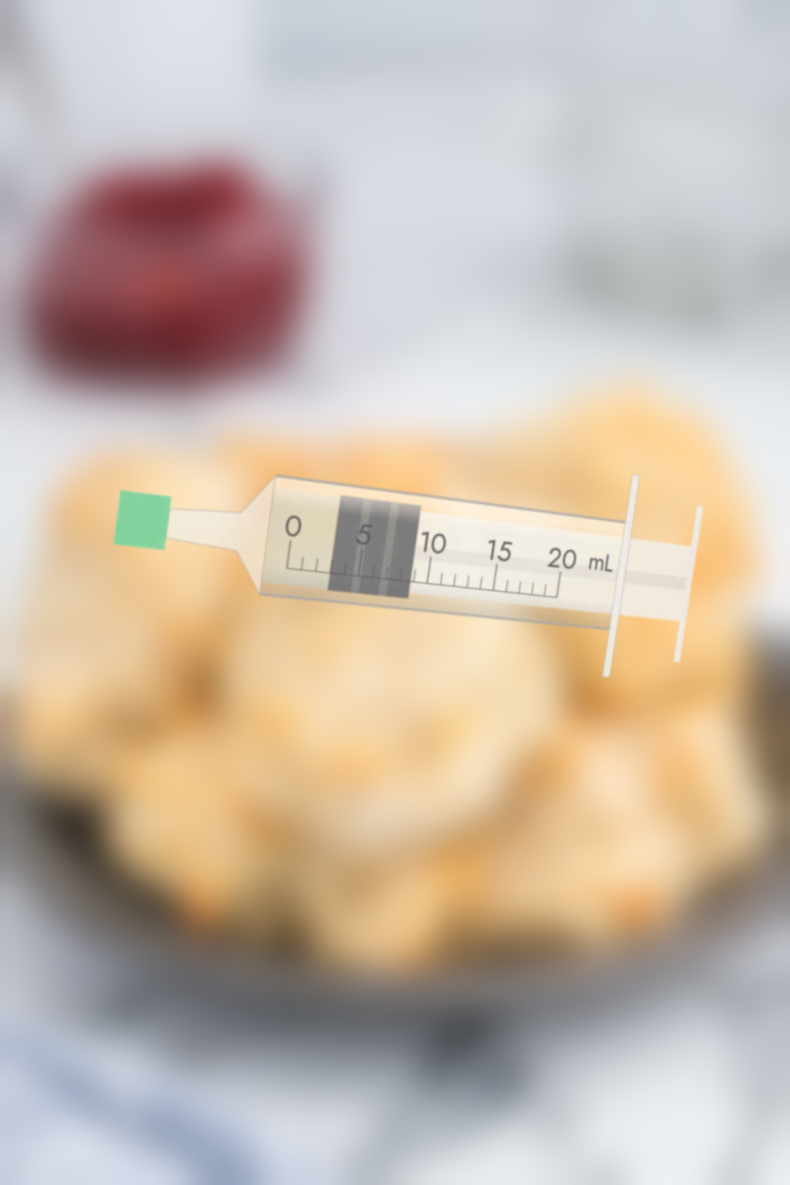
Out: {"value": 3, "unit": "mL"}
